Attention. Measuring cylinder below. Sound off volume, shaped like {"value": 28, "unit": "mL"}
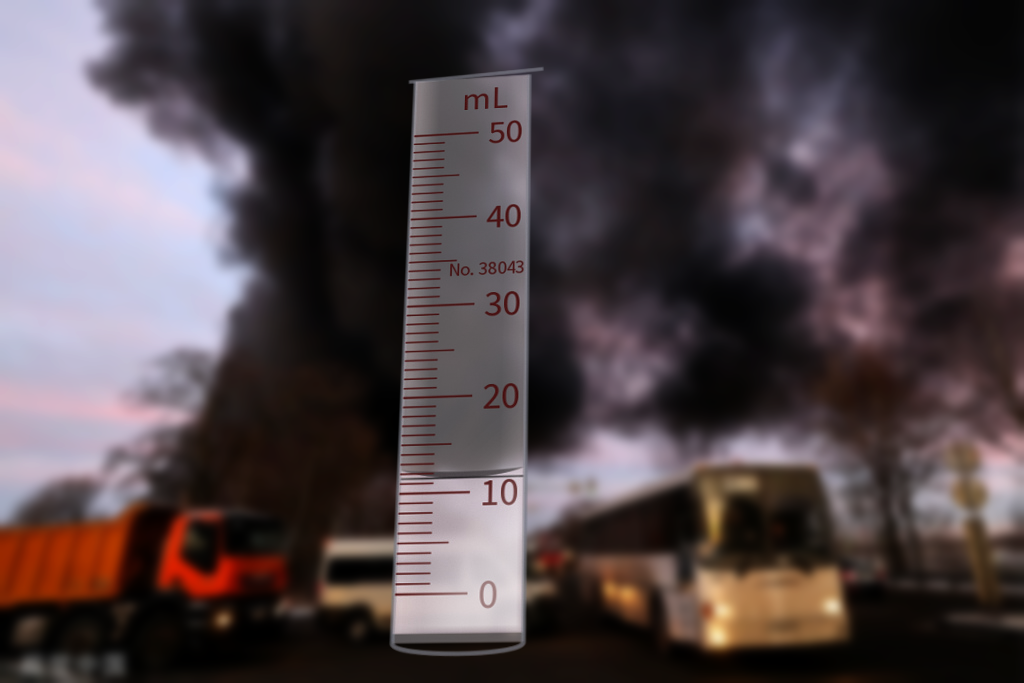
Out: {"value": 11.5, "unit": "mL"}
